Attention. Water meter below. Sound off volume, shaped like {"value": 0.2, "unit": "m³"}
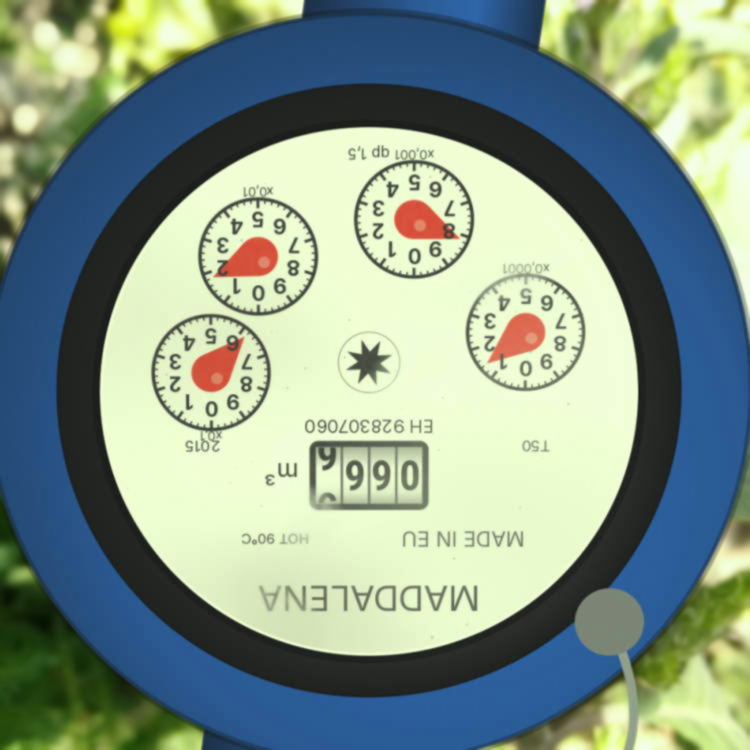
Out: {"value": 665.6181, "unit": "m³"}
